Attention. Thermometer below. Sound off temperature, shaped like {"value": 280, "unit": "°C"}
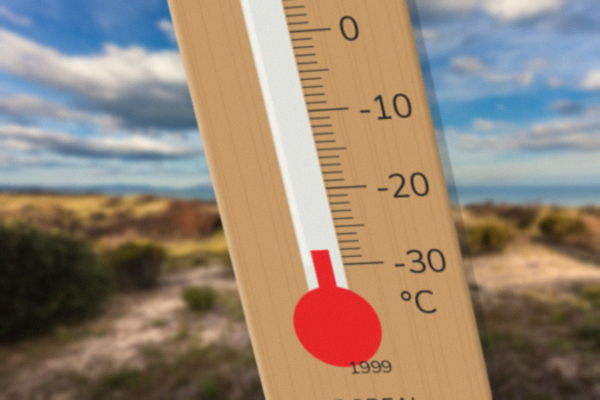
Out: {"value": -28, "unit": "°C"}
